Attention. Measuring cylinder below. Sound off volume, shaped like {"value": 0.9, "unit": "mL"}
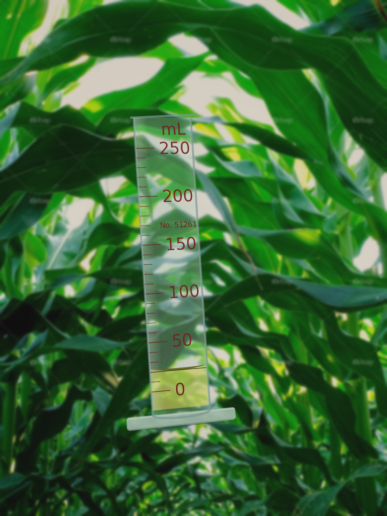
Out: {"value": 20, "unit": "mL"}
